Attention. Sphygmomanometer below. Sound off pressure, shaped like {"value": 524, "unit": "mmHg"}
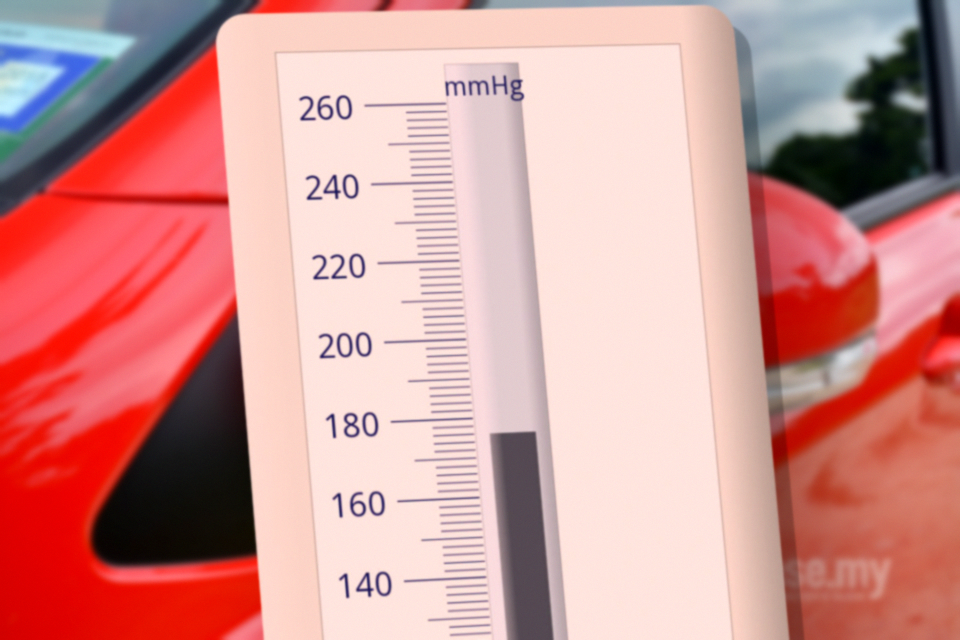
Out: {"value": 176, "unit": "mmHg"}
